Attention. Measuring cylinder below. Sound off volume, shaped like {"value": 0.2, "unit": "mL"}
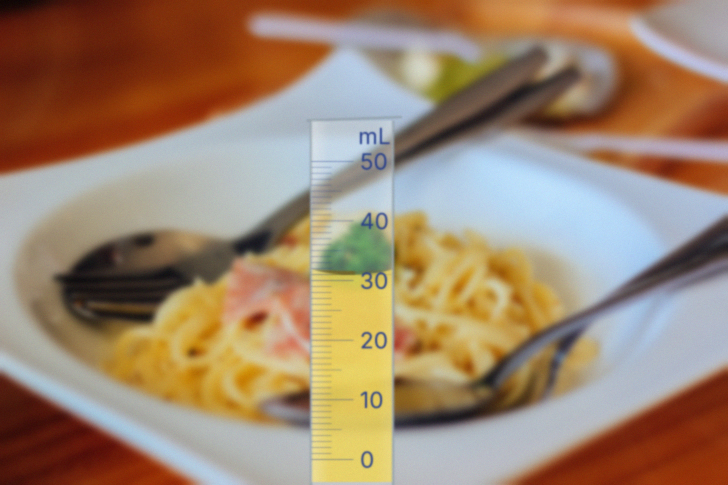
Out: {"value": 31, "unit": "mL"}
